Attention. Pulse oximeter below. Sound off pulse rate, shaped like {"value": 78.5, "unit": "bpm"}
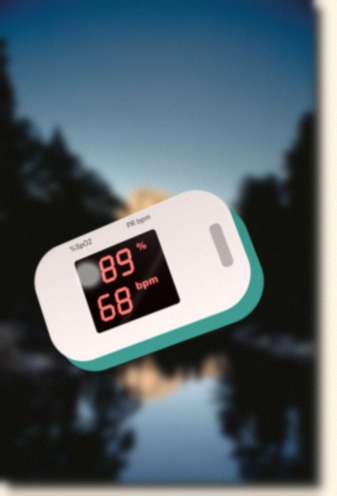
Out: {"value": 68, "unit": "bpm"}
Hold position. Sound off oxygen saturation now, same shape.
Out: {"value": 89, "unit": "%"}
